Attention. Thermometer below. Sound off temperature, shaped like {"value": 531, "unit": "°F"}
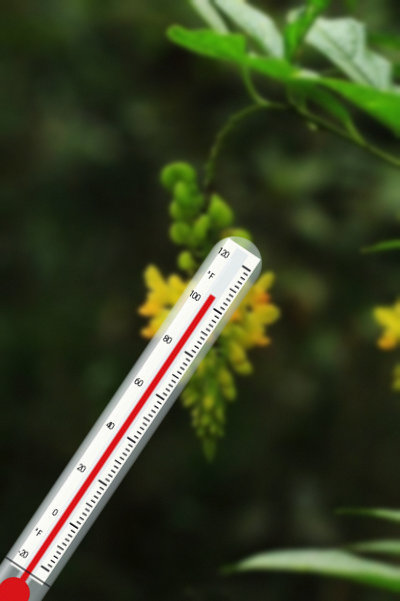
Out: {"value": 104, "unit": "°F"}
